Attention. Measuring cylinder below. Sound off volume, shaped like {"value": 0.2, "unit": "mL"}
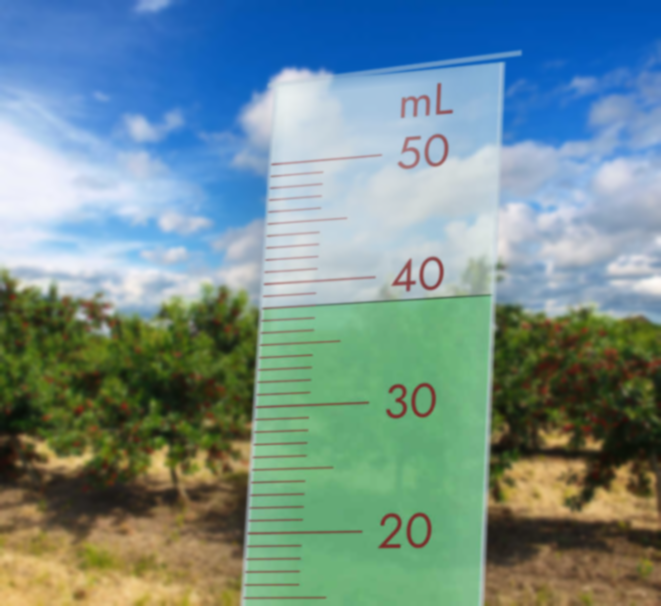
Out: {"value": 38, "unit": "mL"}
